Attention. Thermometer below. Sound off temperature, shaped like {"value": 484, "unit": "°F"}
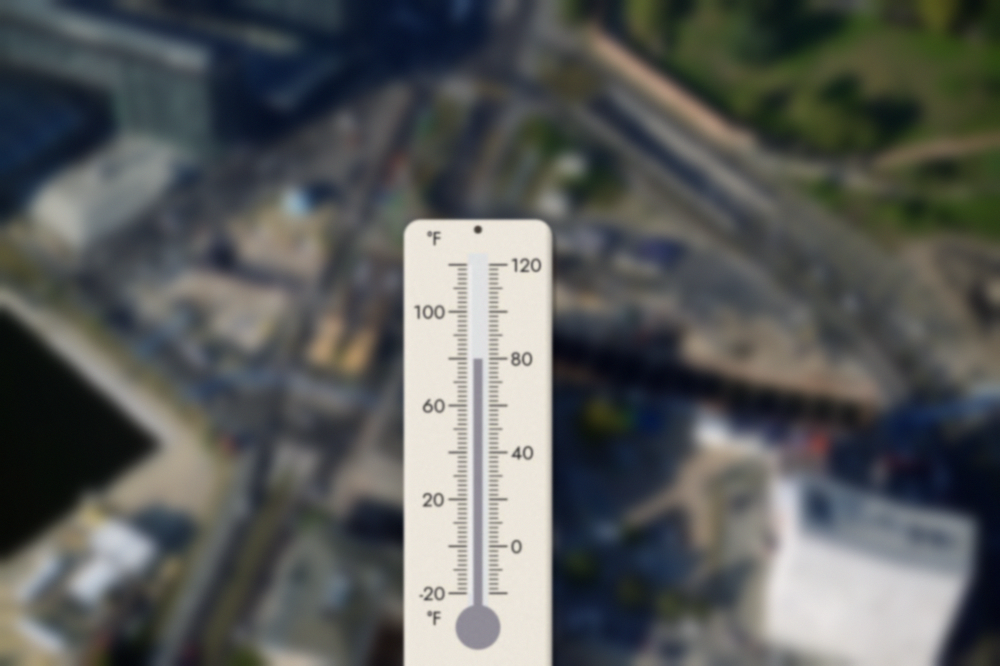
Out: {"value": 80, "unit": "°F"}
